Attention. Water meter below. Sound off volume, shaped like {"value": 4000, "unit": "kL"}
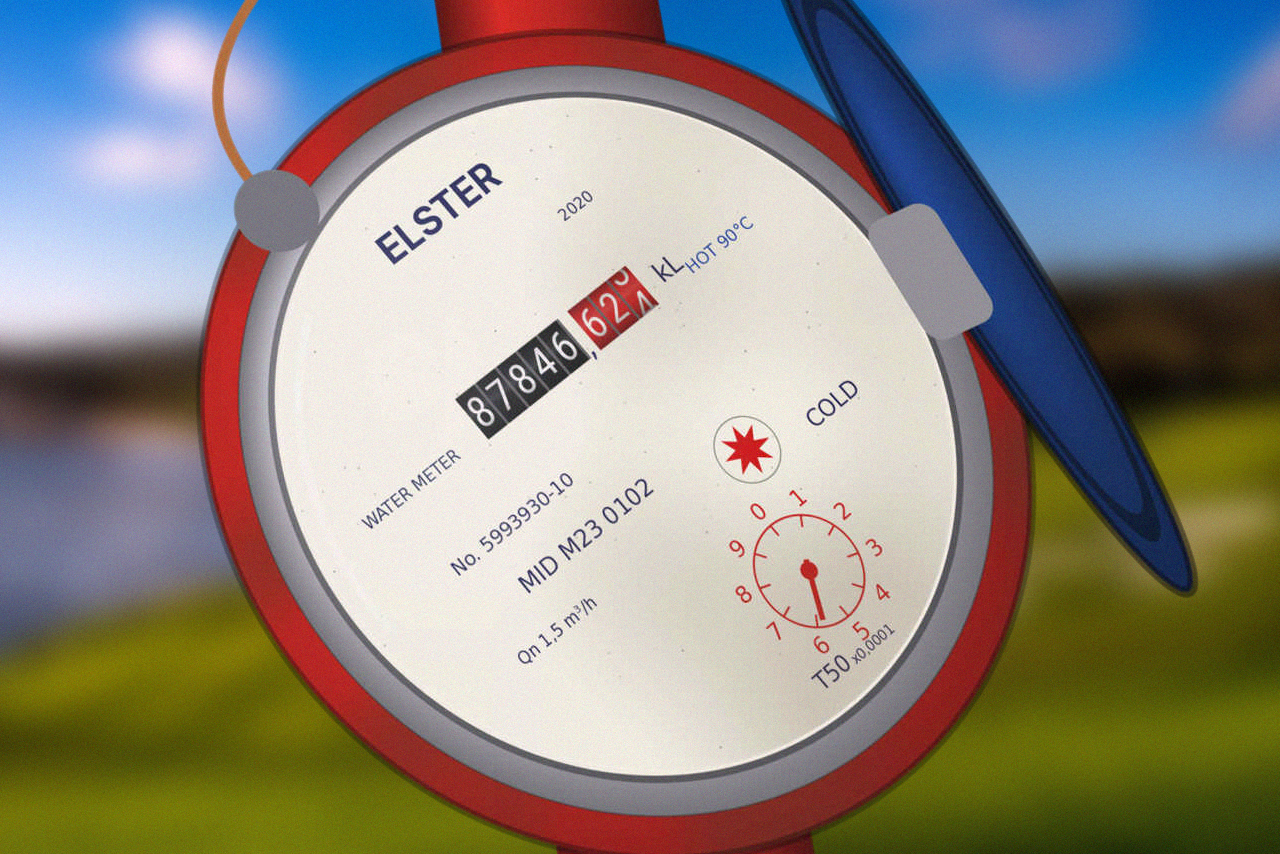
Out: {"value": 87846.6235, "unit": "kL"}
